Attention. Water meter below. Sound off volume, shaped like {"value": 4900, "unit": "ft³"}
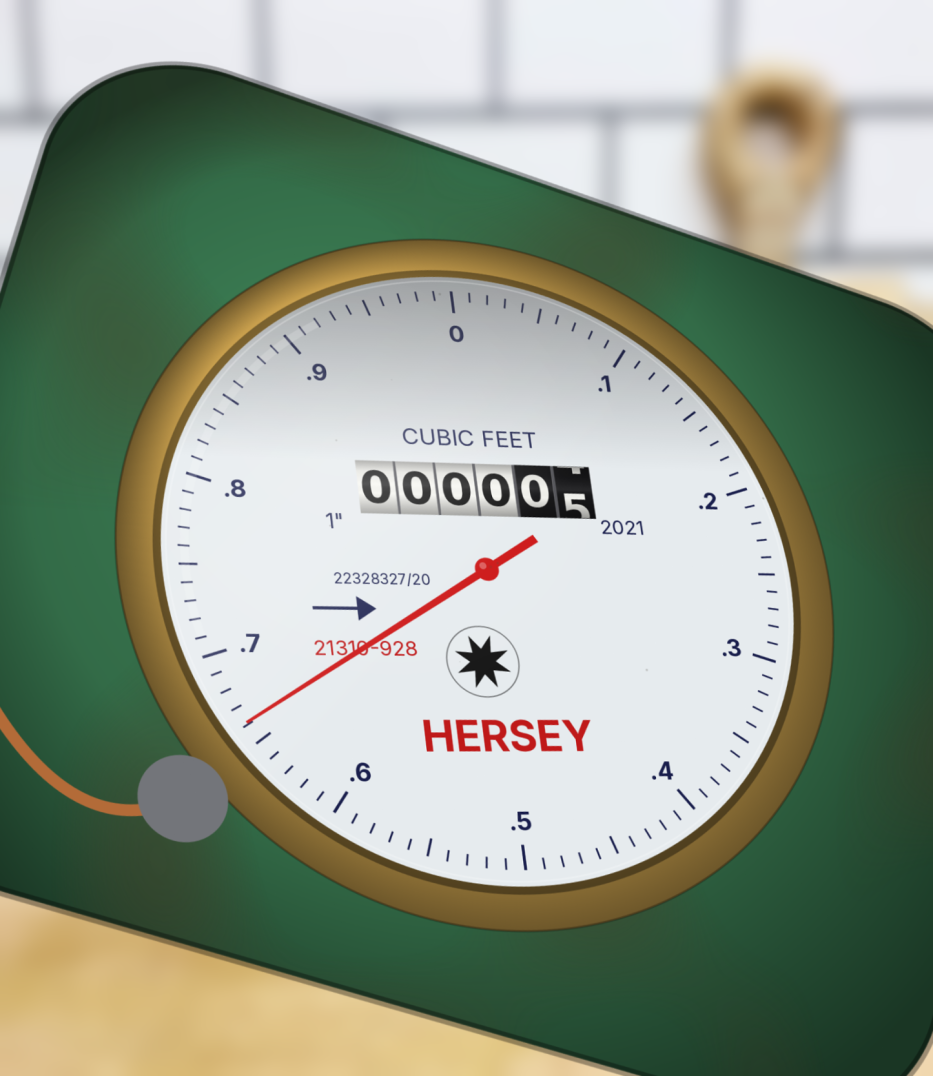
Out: {"value": 4.66, "unit": "ft³"}
